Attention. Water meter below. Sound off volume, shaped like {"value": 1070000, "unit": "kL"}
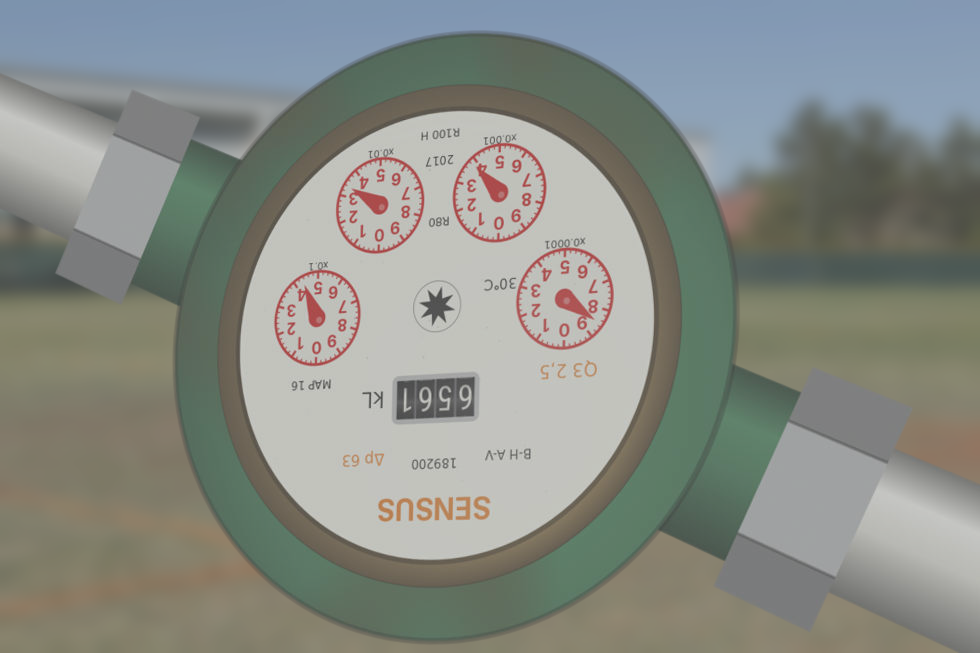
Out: {"value": 6561.4338, "unit": "kL"}
